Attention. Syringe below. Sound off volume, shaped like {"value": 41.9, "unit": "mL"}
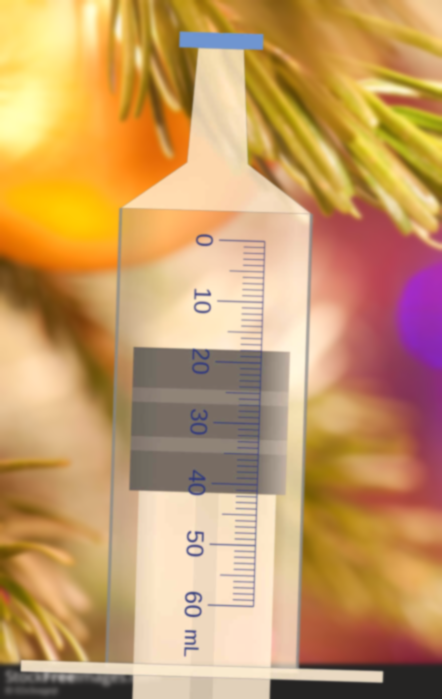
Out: {"value": 18, "unit": "mL"}
